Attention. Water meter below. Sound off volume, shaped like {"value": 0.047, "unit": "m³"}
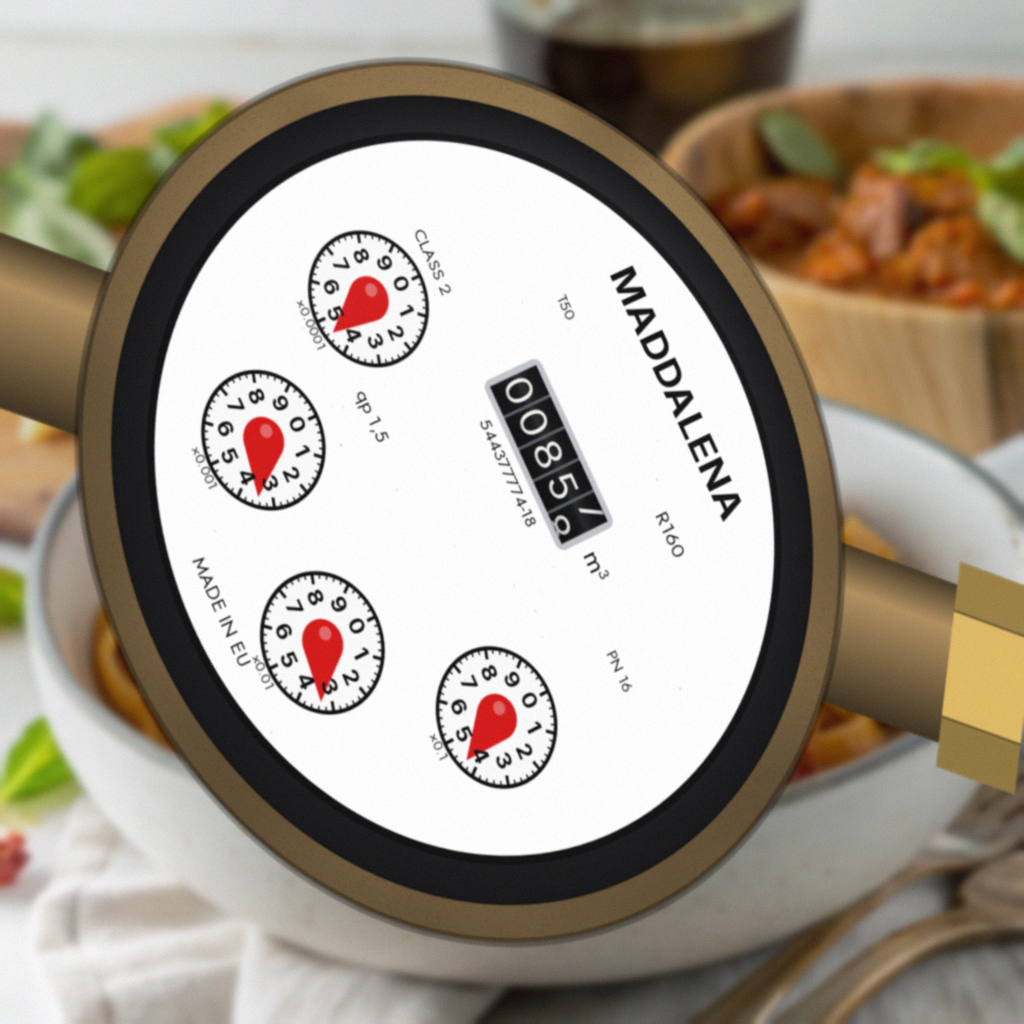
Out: {"value": 857.4334, "unit": "m³"}
